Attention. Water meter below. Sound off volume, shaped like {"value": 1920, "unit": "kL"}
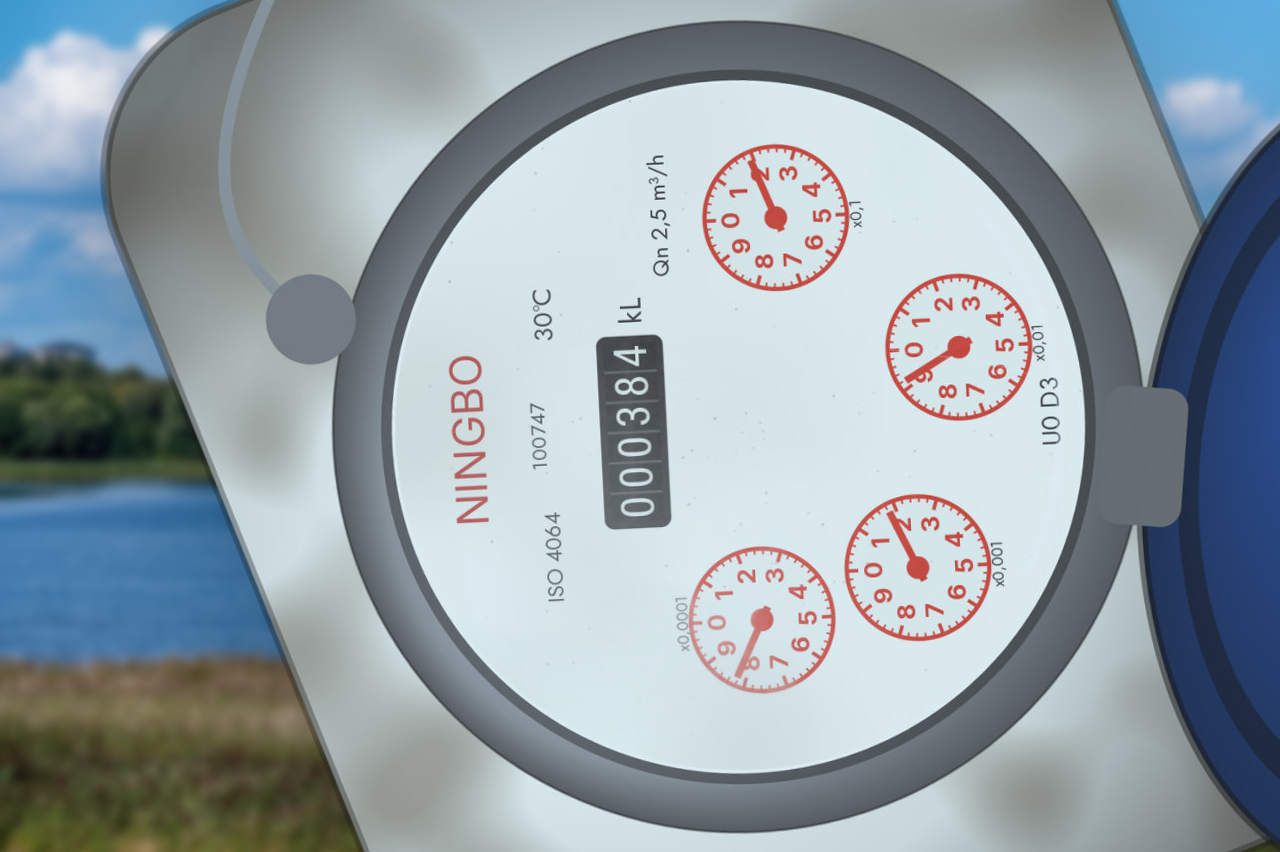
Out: {"value": 384.1918, "unit": "kL"}
